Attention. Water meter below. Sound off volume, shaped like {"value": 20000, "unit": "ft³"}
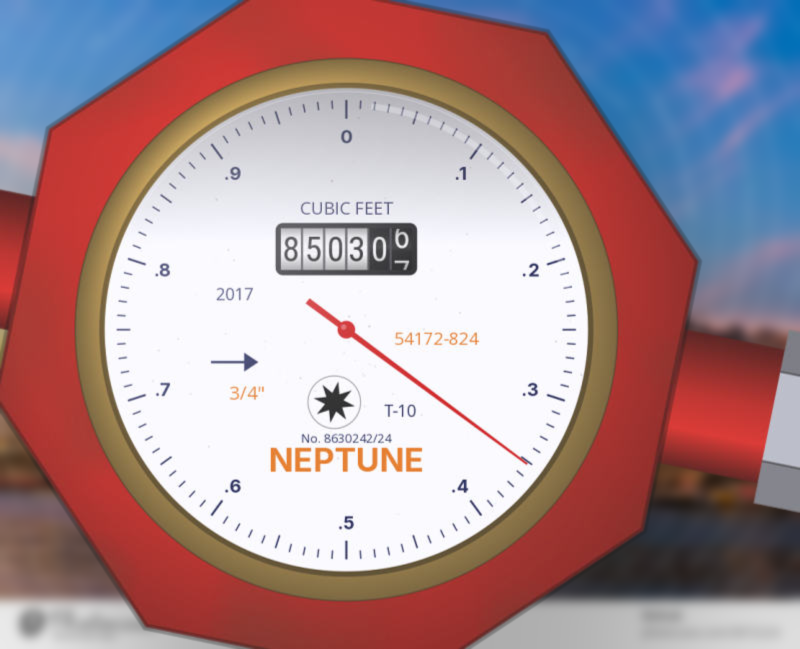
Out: {"value": 850306.35, "unit": "ft³"}
